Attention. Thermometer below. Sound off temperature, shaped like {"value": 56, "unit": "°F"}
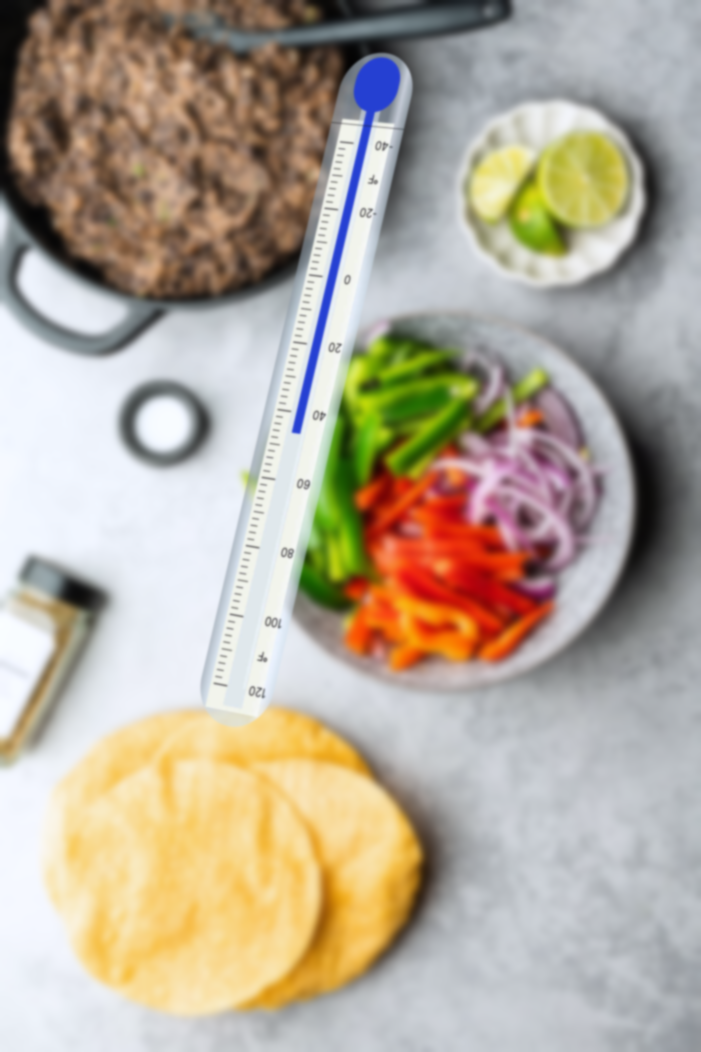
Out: {"value": 46, "unit": "°F"}
